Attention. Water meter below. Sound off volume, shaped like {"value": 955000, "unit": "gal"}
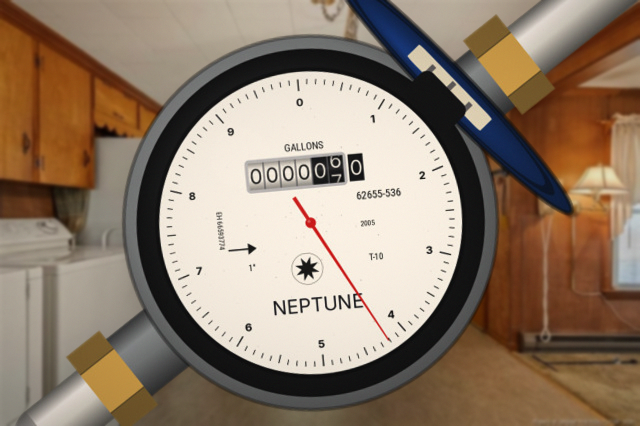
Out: {"value": 64.2, "unit": "gal"}
